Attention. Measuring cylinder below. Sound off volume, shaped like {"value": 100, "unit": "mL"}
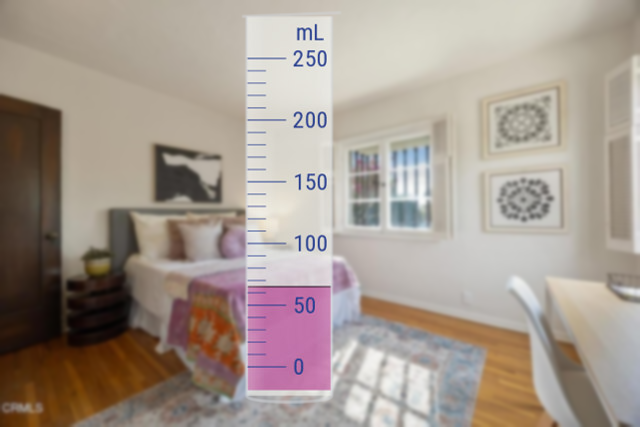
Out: {"value": 65, "unit": "mL"}
